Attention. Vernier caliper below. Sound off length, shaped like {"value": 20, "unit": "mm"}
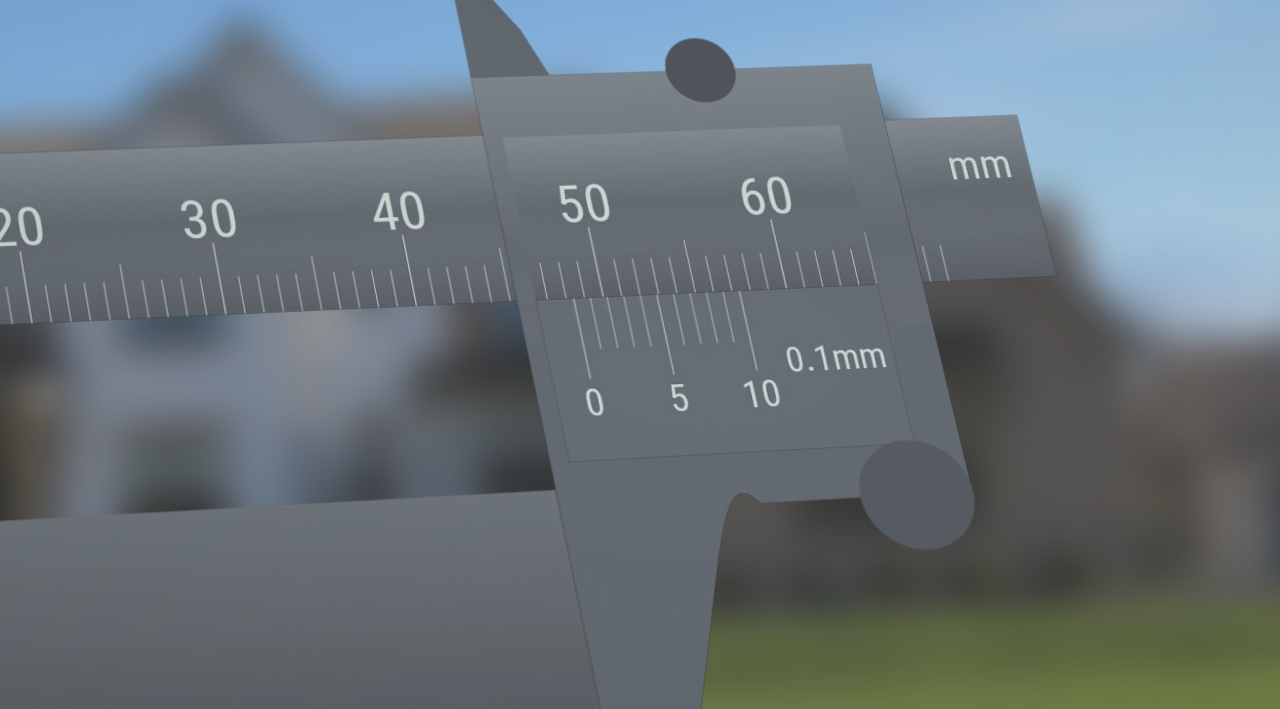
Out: {"value": 48.4, "unit": "mm"}
